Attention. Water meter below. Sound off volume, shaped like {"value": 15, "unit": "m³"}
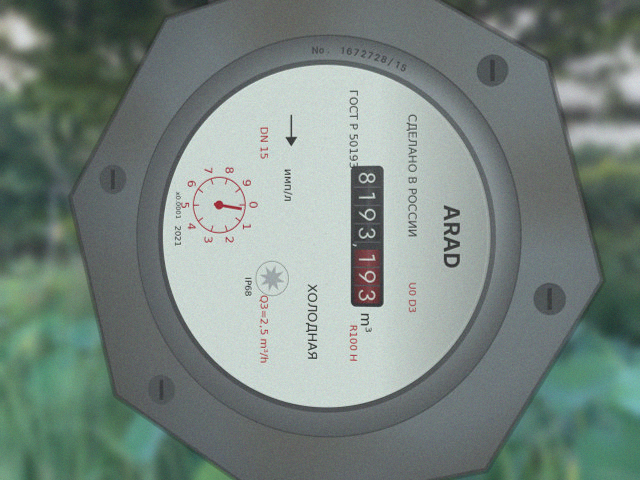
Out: {"value": 8193.1930, "unit": "m³"}
